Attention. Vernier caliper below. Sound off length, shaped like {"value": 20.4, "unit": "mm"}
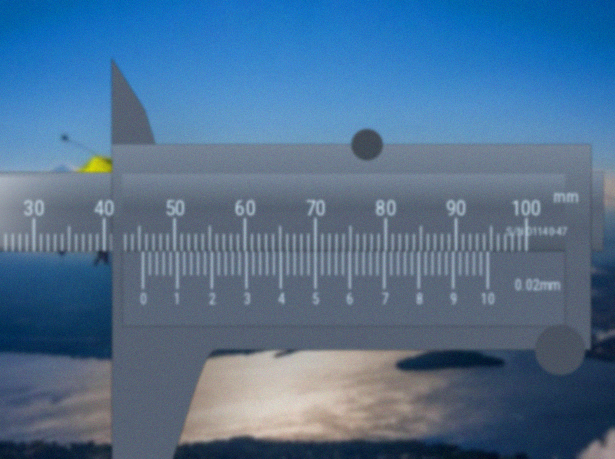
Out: {"value": 45.5, "unit": "mm"}
